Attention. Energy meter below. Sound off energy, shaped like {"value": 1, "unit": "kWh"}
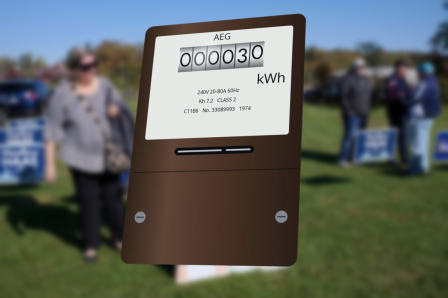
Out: {"value": 30, "unit": "kWh"}
